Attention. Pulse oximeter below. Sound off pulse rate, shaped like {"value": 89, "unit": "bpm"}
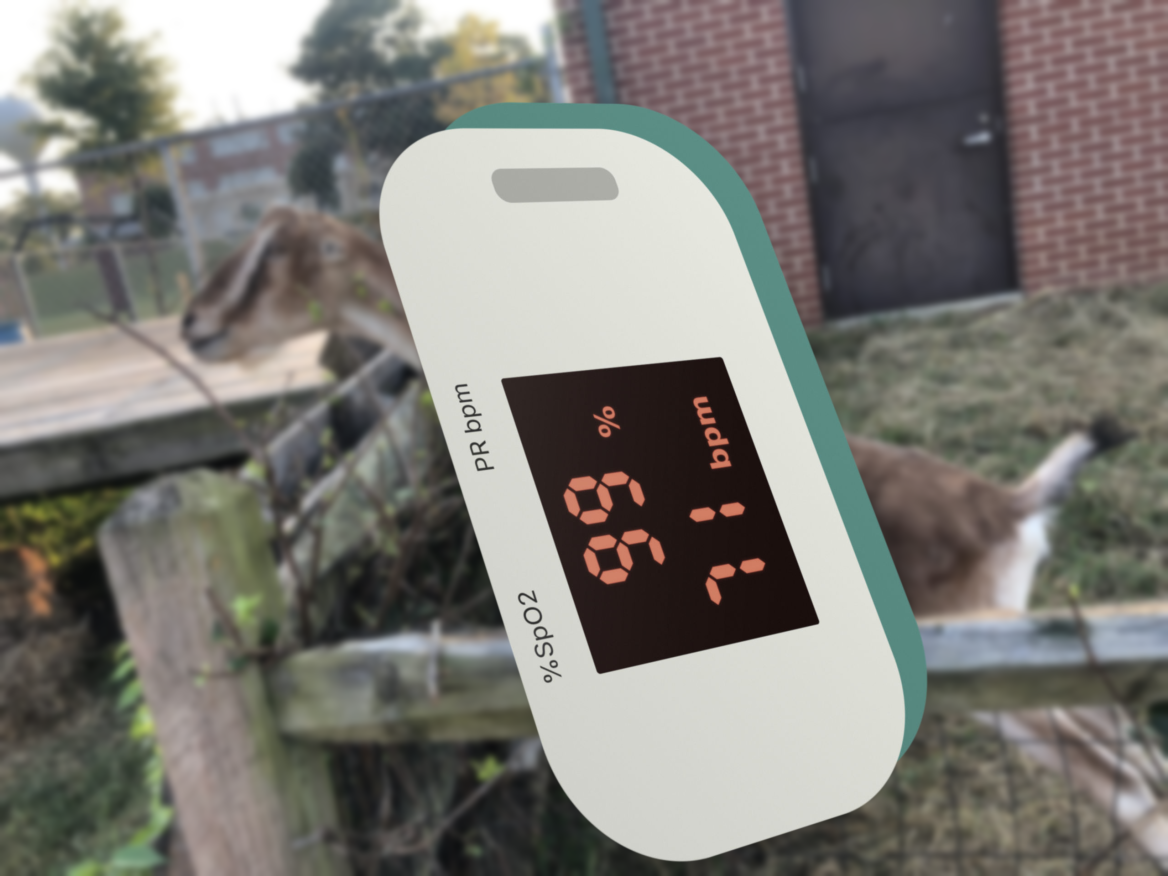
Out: {"value": 71, "unit": "bpm"}
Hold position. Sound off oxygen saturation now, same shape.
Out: {"value": 99, "unit": "%"}
